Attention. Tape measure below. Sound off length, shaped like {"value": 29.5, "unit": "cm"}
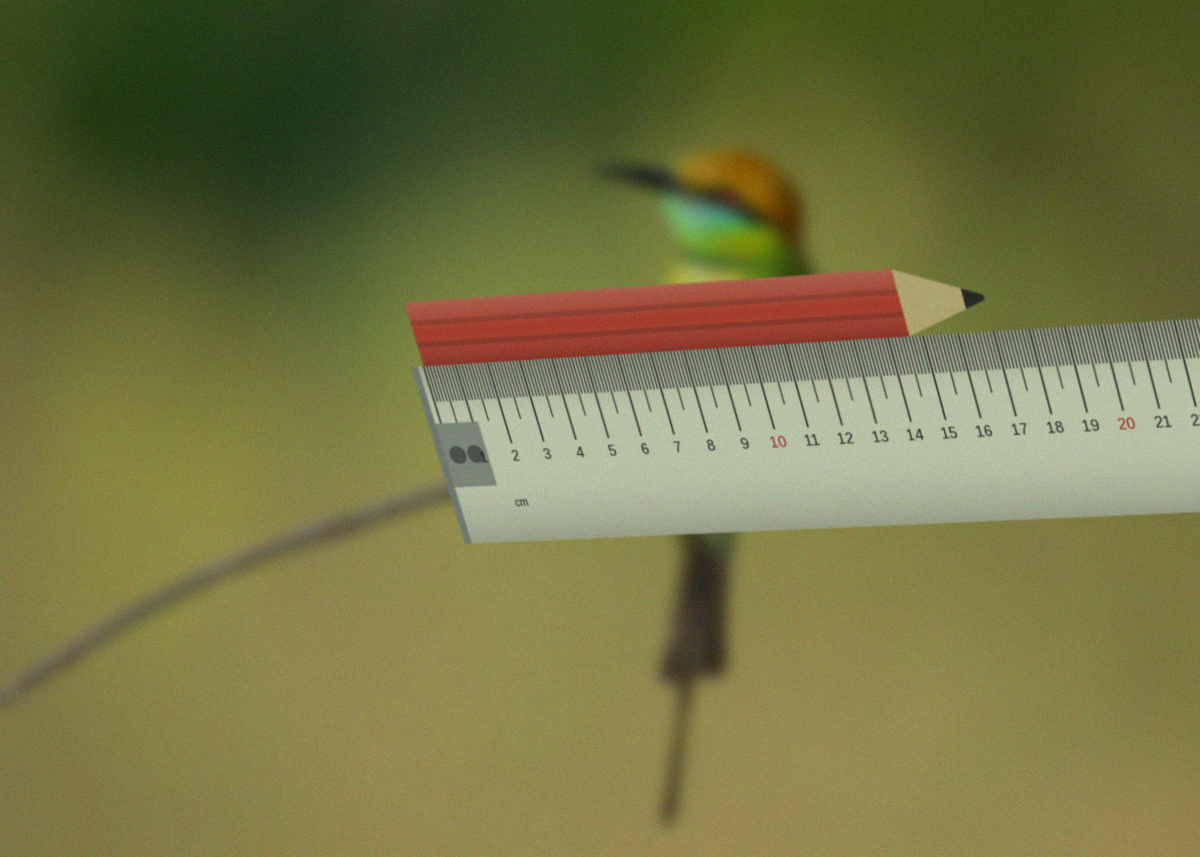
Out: {"value": 17, "unit": "cm"}
